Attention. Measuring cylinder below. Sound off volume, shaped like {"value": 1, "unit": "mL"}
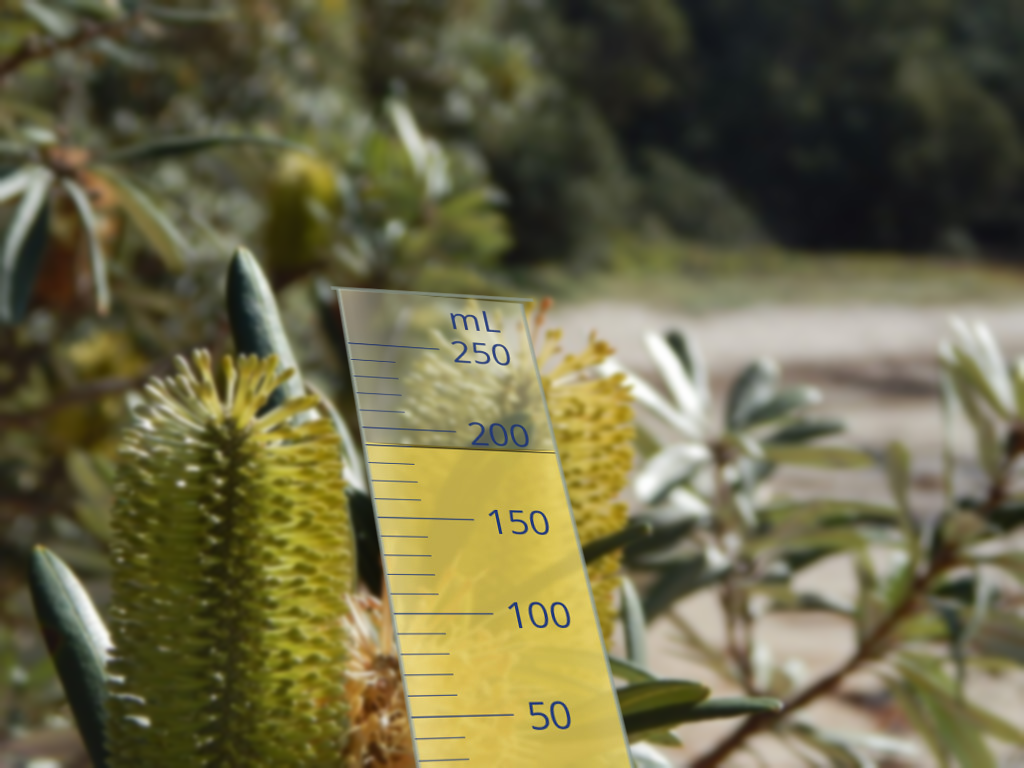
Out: {"value": 190, "unit": "mL"}
